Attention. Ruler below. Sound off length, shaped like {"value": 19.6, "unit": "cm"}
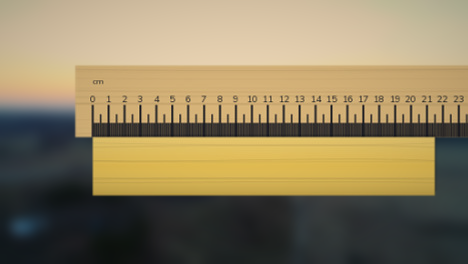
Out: {"value": 21.5, "unit": "cm"}
